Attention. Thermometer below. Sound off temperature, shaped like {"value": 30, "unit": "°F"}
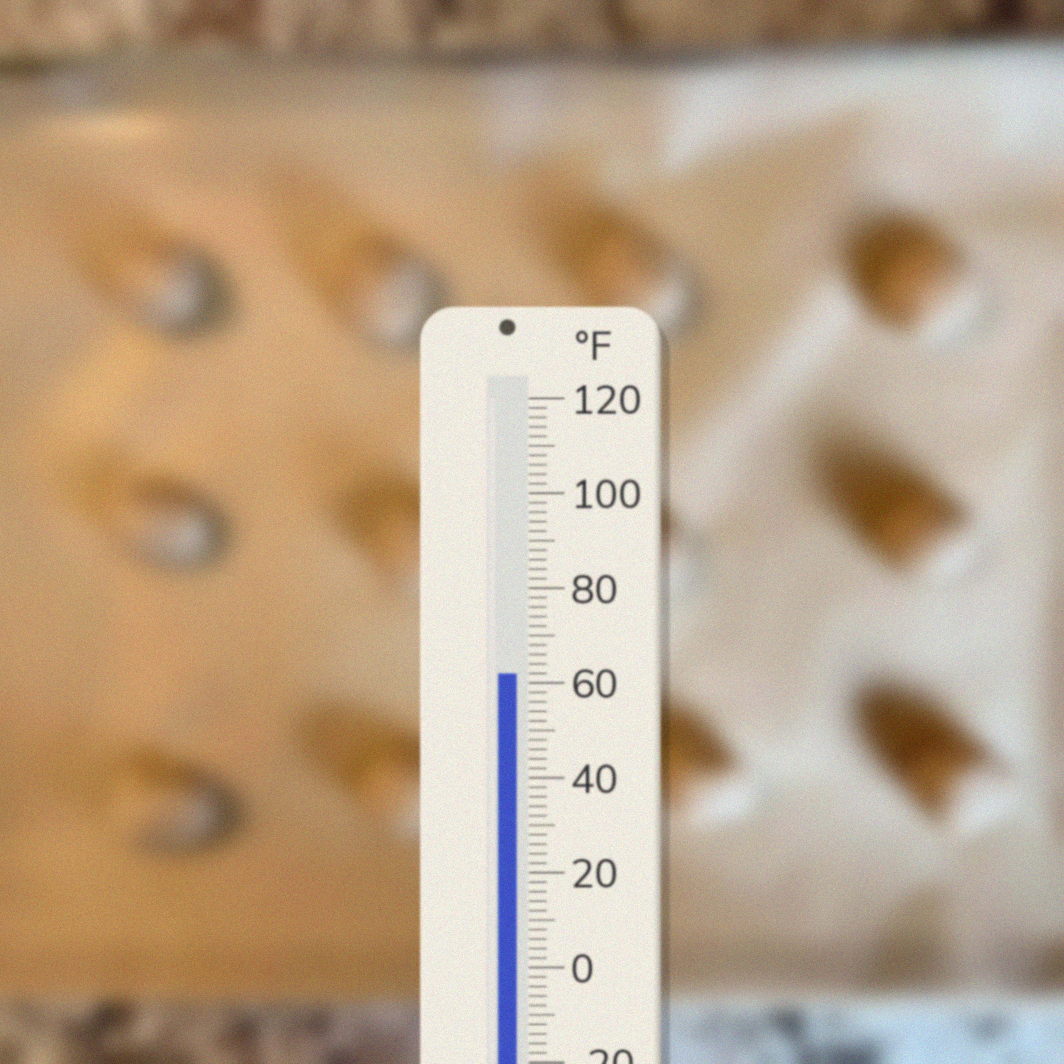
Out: {"value": 62, "unit": "°F"}
